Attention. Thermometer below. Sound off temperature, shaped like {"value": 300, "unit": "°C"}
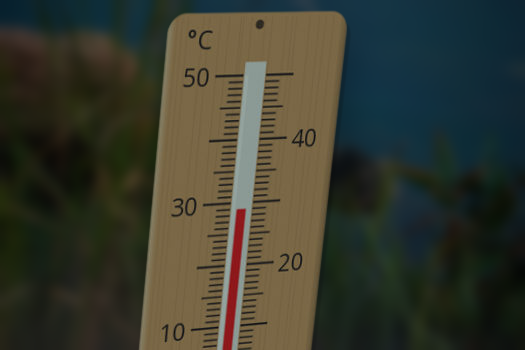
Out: {"value": 29, "unit": "°C"}
